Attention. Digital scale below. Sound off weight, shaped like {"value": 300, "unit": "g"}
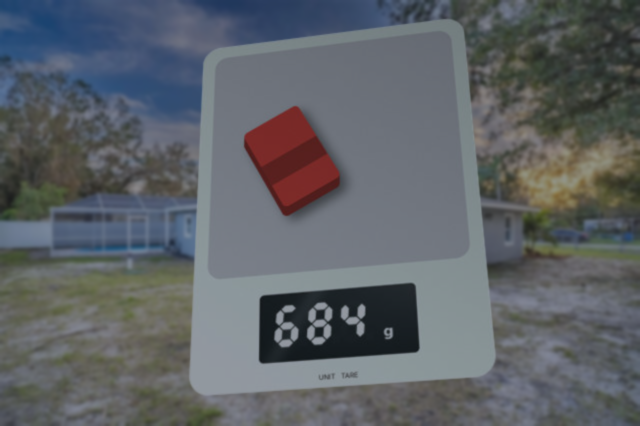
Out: {"value": 684, "unit": "g"}
